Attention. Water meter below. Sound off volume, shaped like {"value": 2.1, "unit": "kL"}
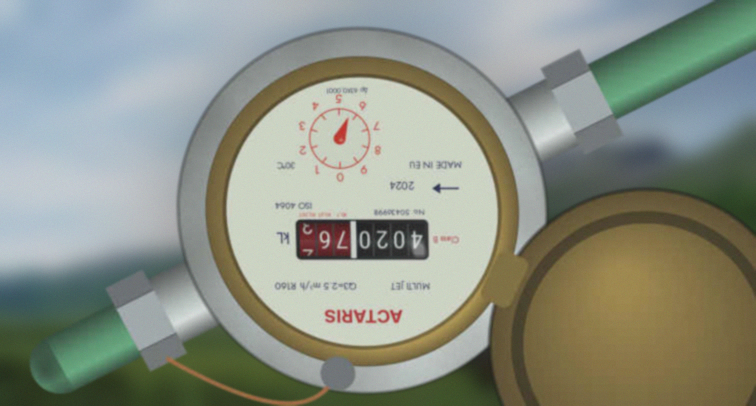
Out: {"value": 4020.7625, "unit": "kL"}
